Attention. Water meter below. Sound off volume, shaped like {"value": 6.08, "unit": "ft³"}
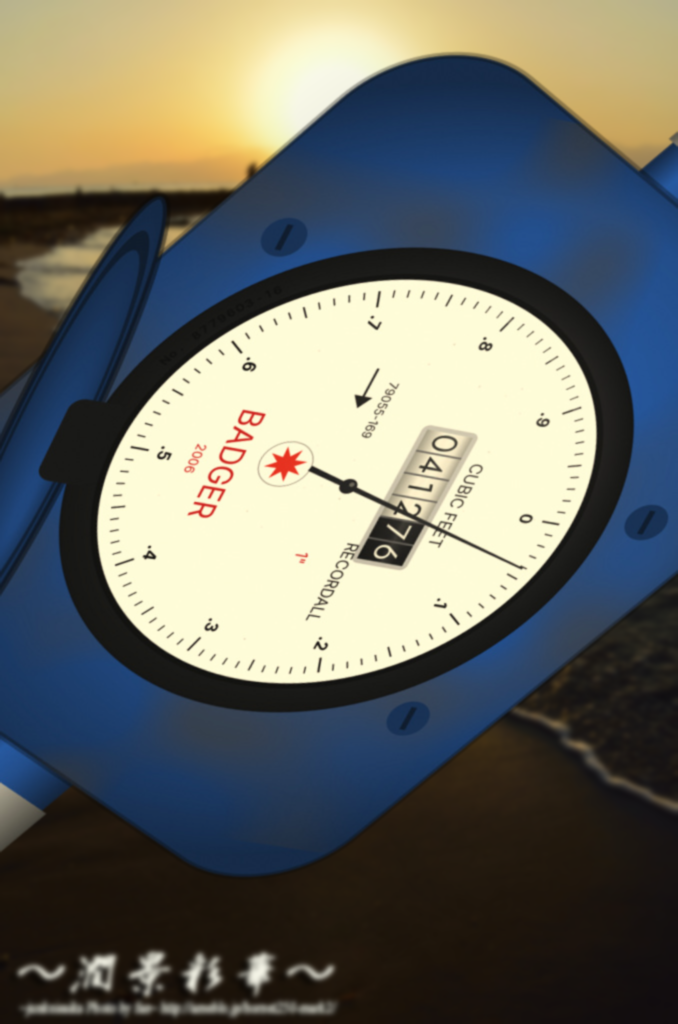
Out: {"value": 41276.04, "unit": "ft³"}
